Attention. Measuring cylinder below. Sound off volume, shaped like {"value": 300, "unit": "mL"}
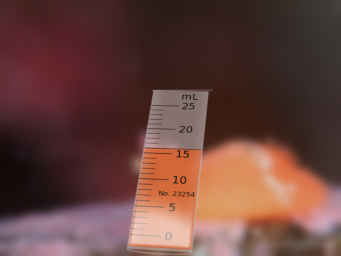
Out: {"value": 16, "unit": "mL"}
